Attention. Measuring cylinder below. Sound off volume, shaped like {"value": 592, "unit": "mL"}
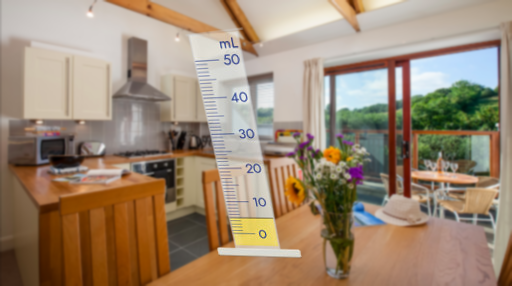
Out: {"value": 5, "unit": "mL"}
